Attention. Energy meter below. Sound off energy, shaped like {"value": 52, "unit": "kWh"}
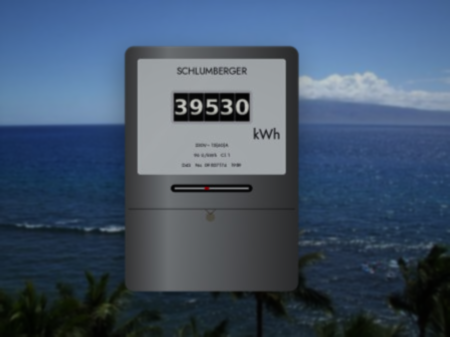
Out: {"value": 39530, "unit": "kWh"}
